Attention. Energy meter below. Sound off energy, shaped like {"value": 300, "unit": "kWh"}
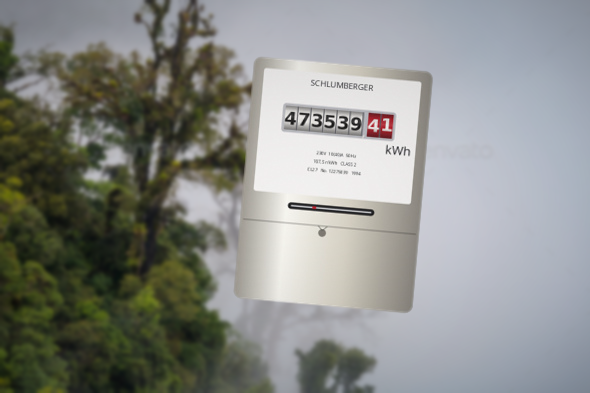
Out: {"value": 473539.41, "unit": "kWh"}
